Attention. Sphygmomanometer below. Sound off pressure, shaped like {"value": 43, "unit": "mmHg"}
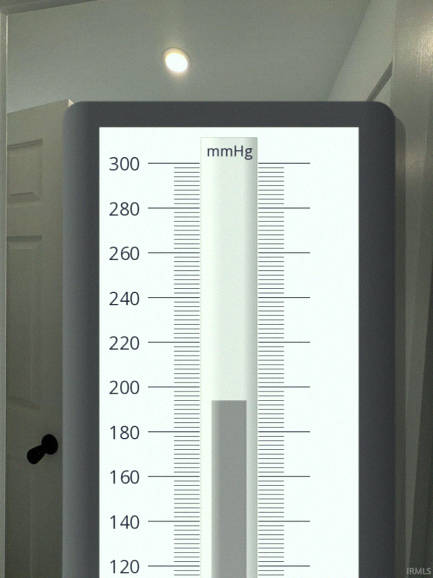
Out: {"value": 194, "unit": "mmHg"}
